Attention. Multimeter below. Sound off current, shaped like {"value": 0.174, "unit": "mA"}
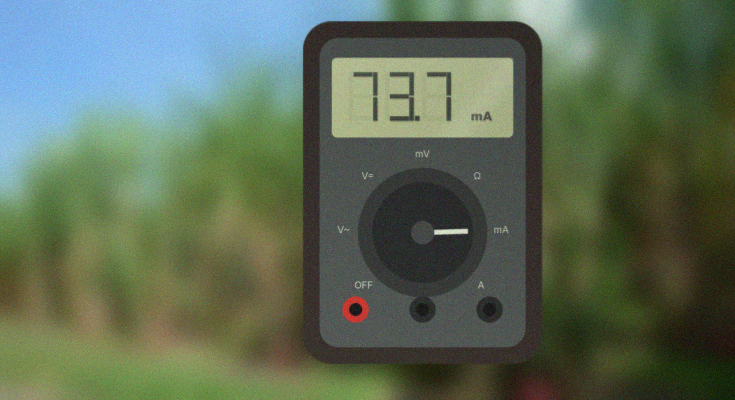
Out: {"value": 73.7, "unit": "mA"}
